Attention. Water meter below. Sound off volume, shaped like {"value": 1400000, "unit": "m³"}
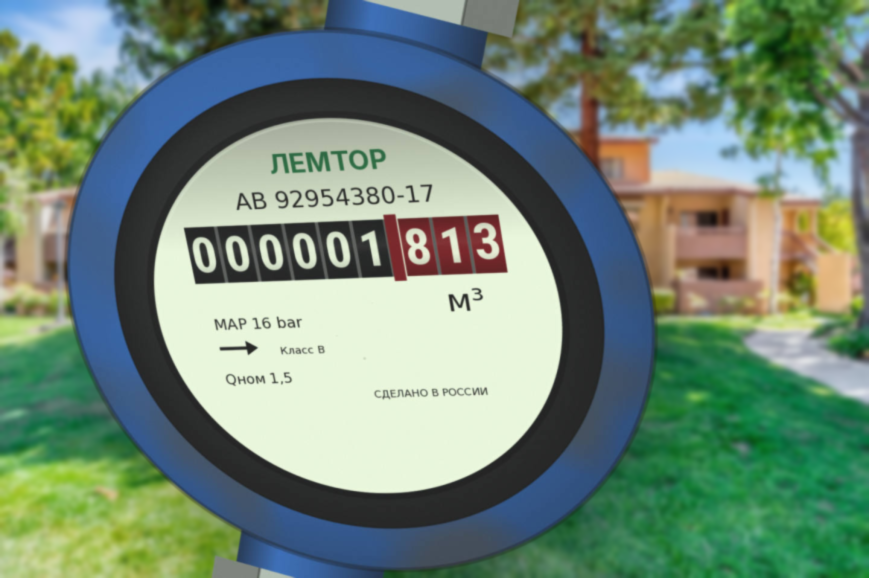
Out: {"value": 1.813, "unit": "m³"}
